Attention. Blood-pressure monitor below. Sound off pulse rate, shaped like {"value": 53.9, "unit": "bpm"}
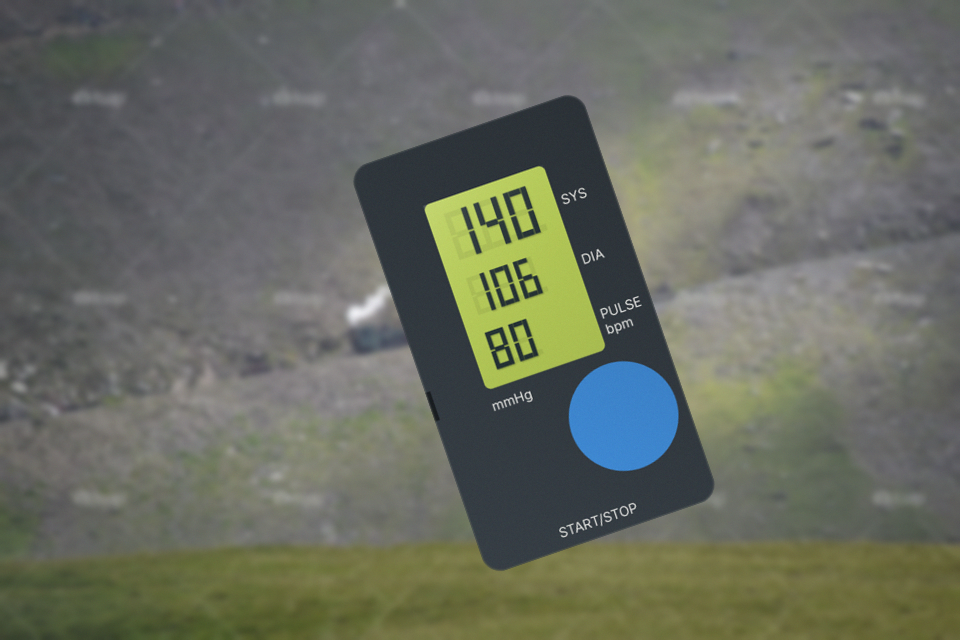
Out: {"value": 80, "unit": "bpm"}
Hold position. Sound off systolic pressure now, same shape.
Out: {"value": 140, "unit": "mmHg"}
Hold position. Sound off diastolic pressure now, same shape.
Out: {"value": 106, "unit": "mmHg"}
